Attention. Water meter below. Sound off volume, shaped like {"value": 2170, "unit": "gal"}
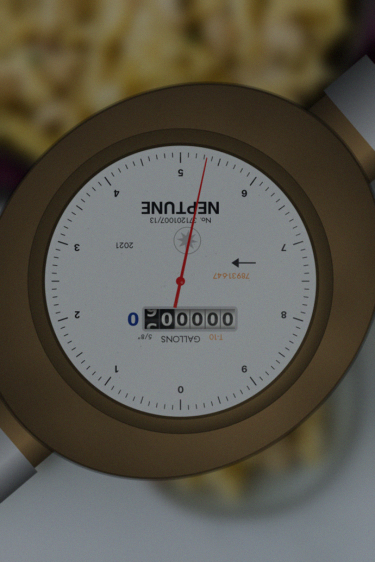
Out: {"value": 55.3, "unit": "gal"}
